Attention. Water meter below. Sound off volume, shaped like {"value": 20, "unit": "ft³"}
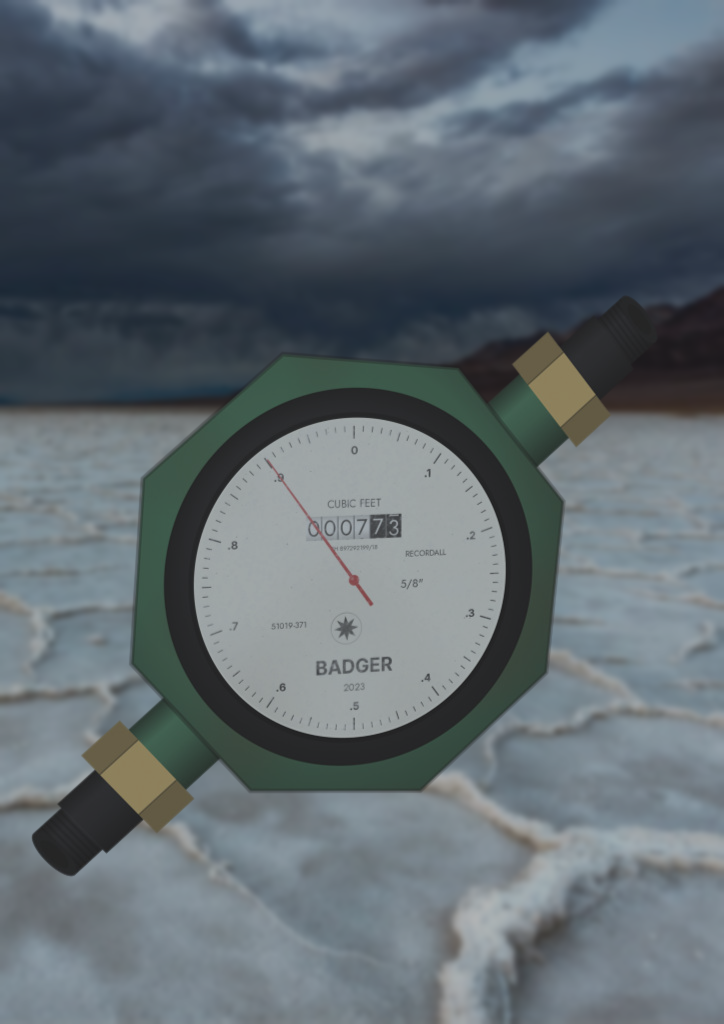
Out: {"value": 772.90, "unit": "ft³"}
